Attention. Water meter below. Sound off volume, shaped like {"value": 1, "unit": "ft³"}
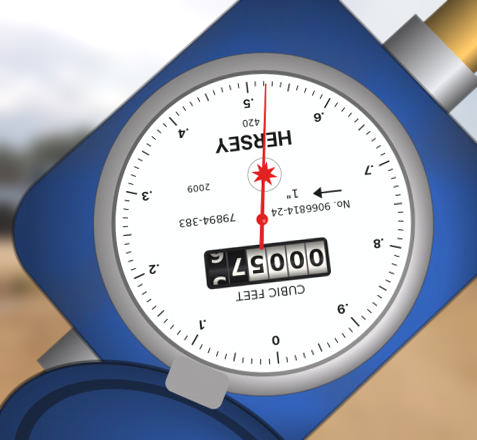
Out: {"value": 575.52, "unit": "ft³"}
